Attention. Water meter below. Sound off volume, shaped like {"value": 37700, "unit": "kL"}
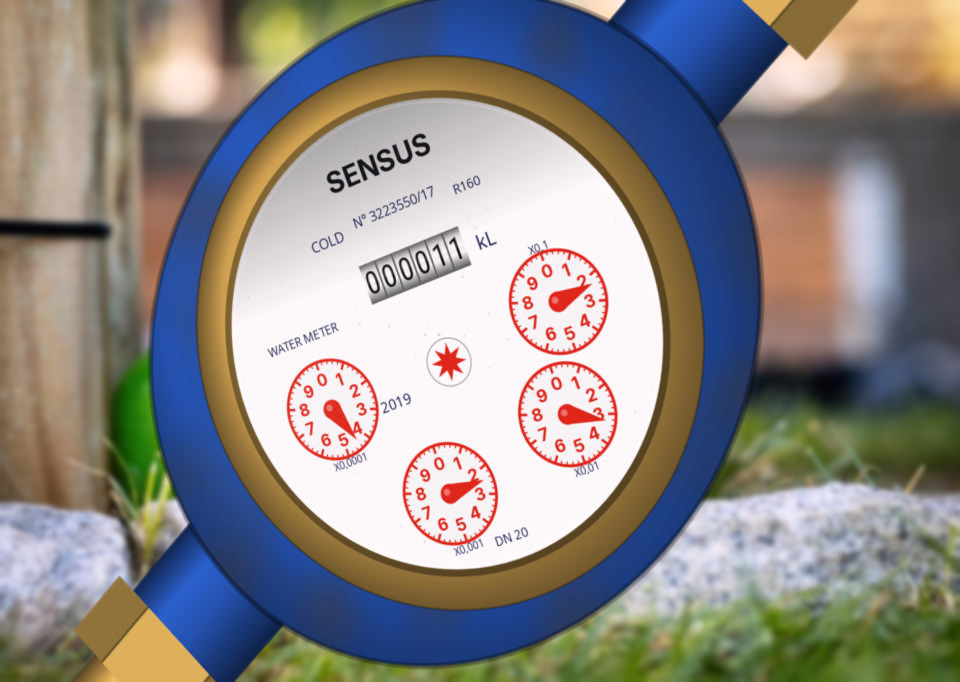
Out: {"value": 11.2324, "unit": "kL"}
